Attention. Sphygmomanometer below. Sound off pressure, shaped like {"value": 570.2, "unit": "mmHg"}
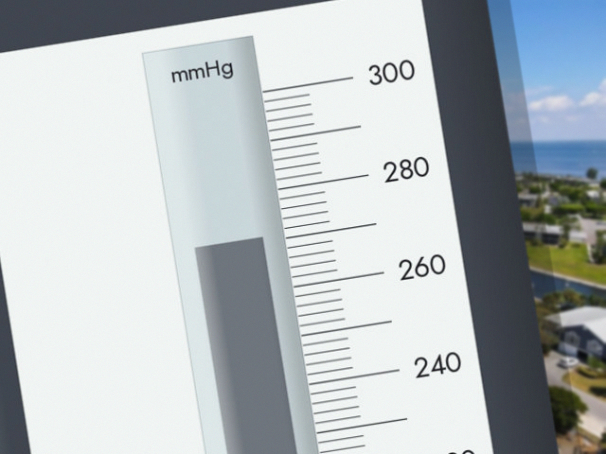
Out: {"value": 271, "unit": "mmHg"}
